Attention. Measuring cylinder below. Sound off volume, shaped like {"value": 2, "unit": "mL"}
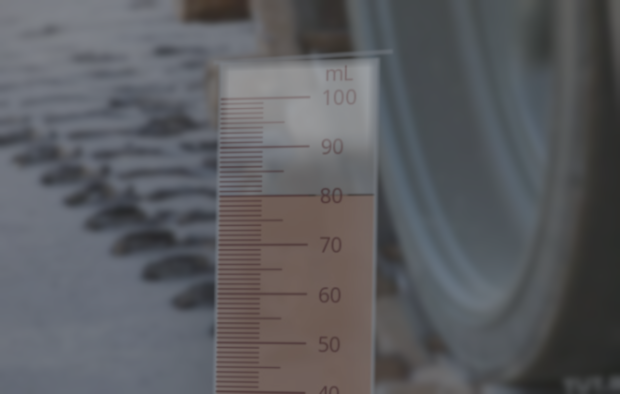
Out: {"value": 80, "unit": "mL"}
